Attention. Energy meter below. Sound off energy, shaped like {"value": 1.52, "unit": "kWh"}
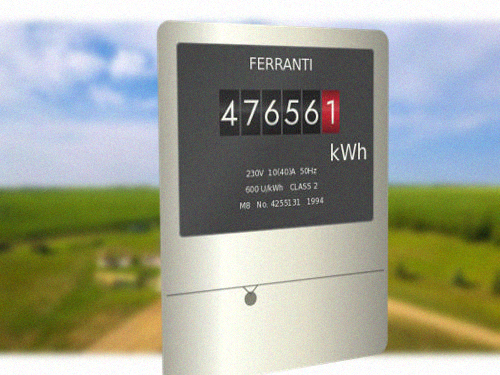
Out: {"value": 47656.1, "unit": "kWh"}
